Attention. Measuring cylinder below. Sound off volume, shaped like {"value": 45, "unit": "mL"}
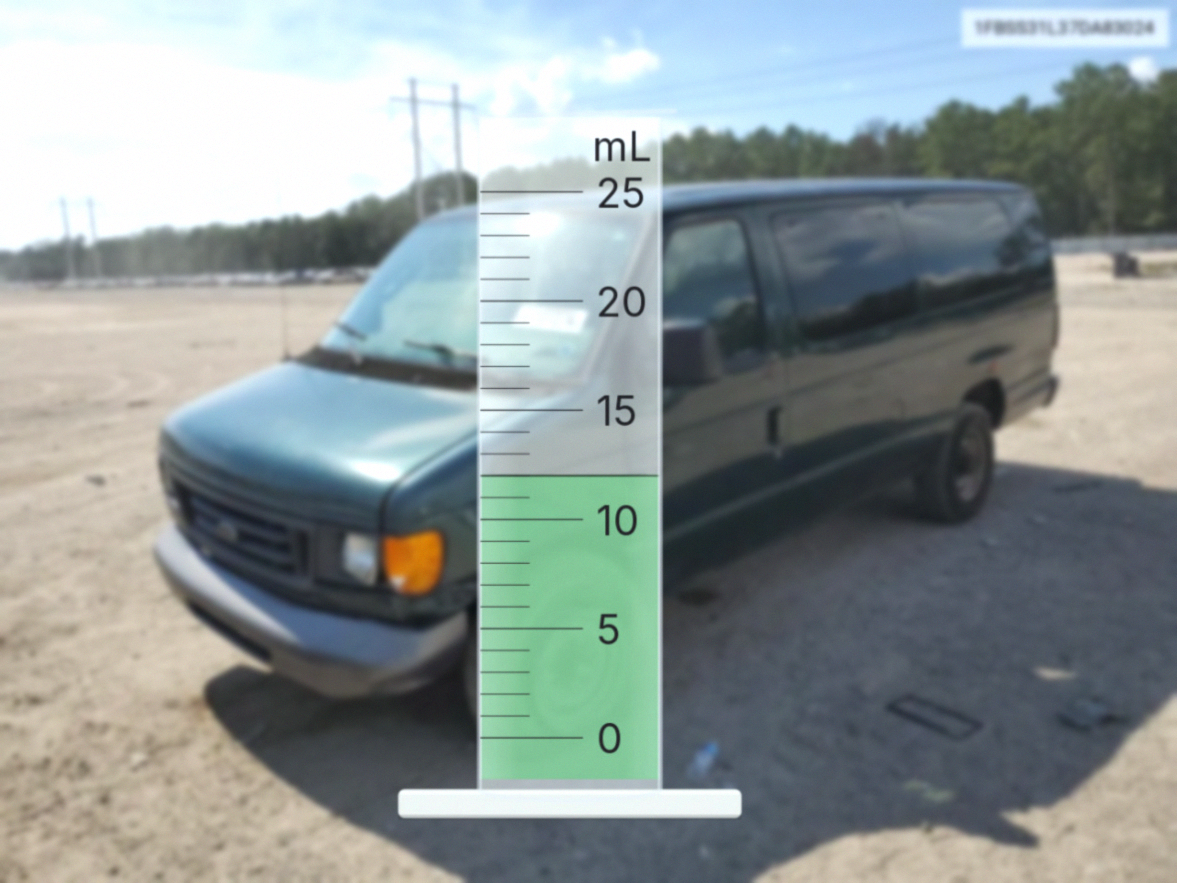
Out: {"value": 12, "unit": "mL"}
